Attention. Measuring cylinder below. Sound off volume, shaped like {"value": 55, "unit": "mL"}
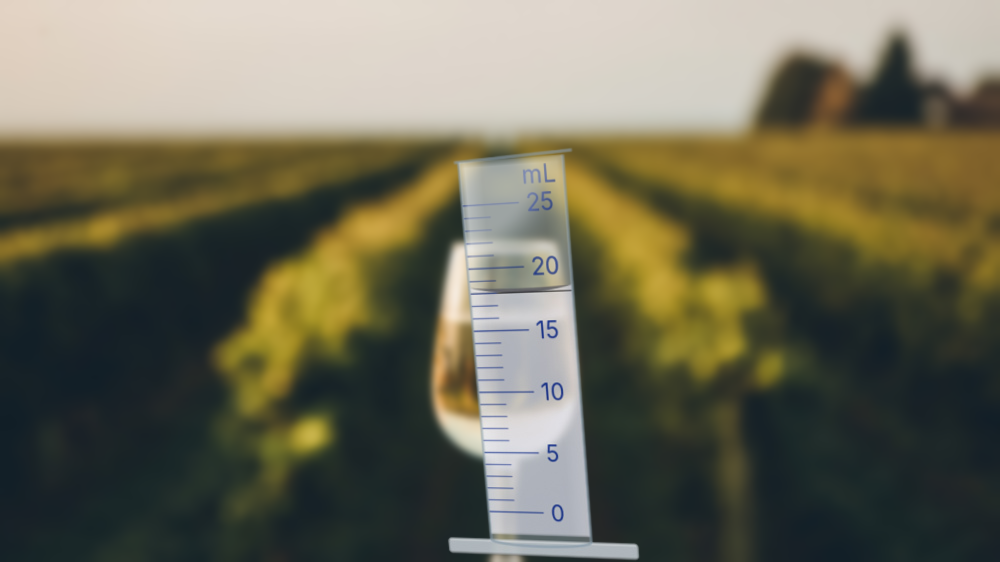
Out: {"value": 18, "unit": "mL"}
